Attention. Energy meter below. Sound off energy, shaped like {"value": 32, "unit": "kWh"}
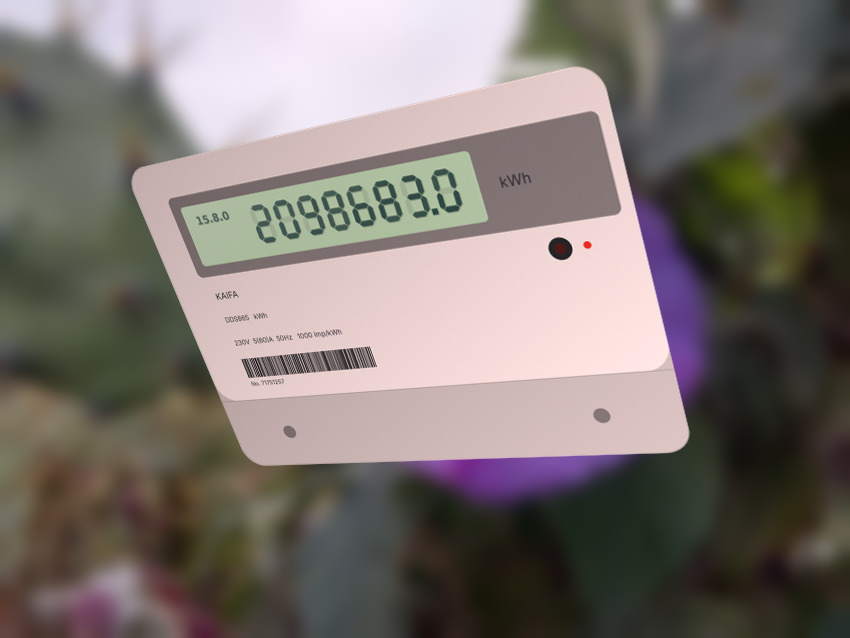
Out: {"value": 2098683.0, "unit": "kWh"}
